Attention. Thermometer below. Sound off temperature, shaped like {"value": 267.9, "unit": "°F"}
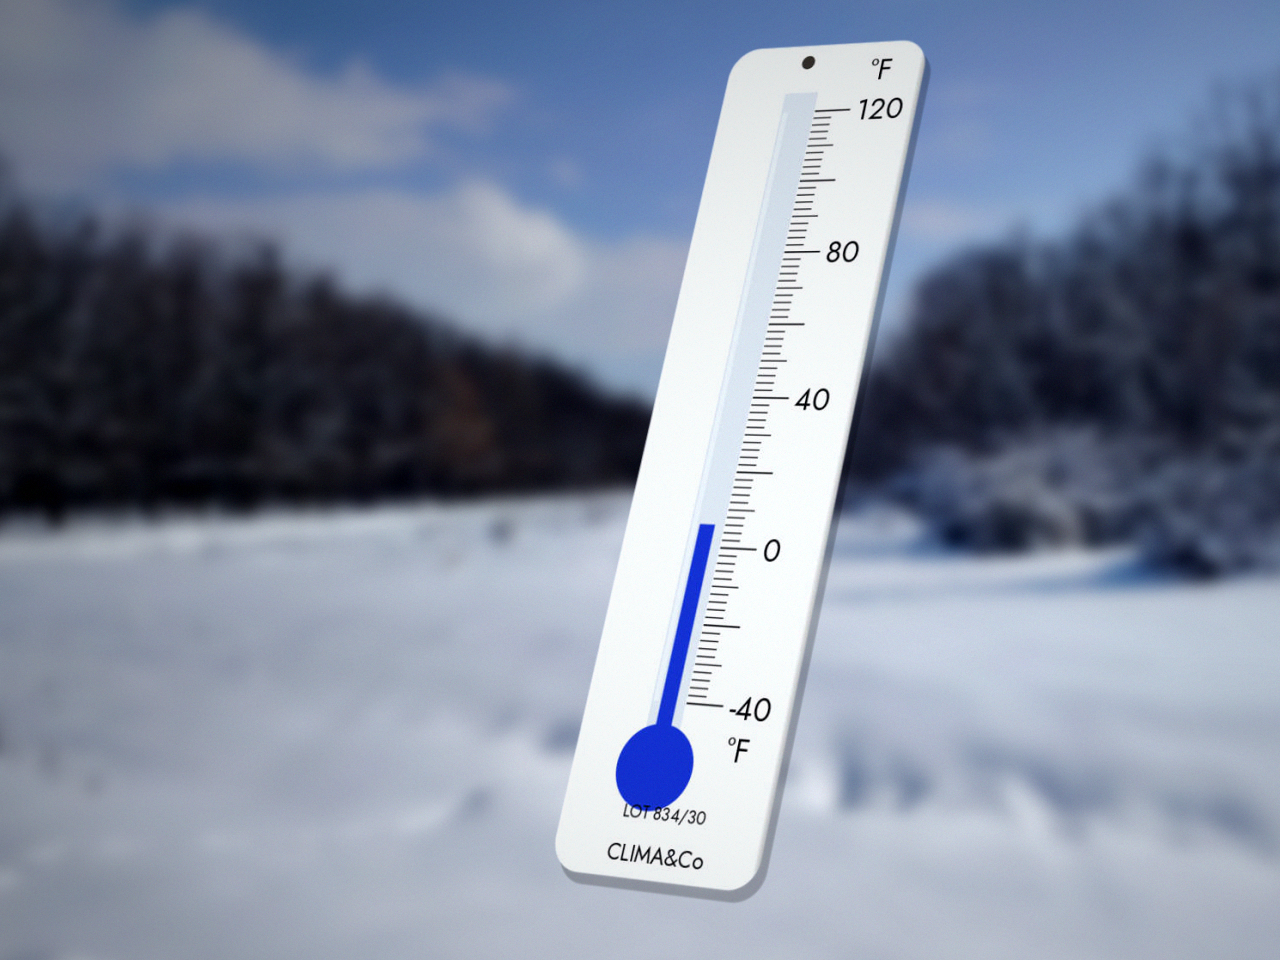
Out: {"value": 6, "unit": "°F"}
